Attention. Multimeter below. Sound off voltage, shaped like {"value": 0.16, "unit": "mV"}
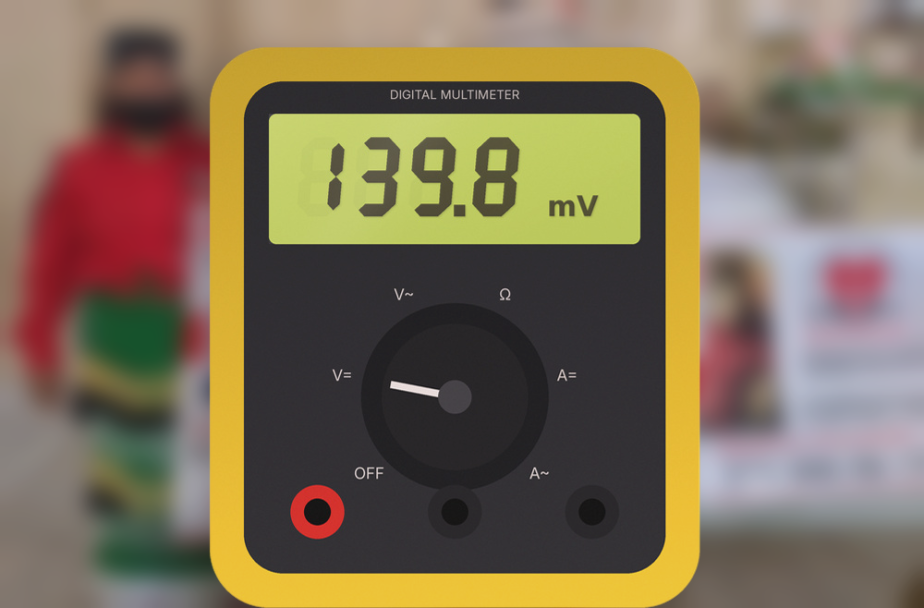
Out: {"value": 139.8, "unit": "mV"}
